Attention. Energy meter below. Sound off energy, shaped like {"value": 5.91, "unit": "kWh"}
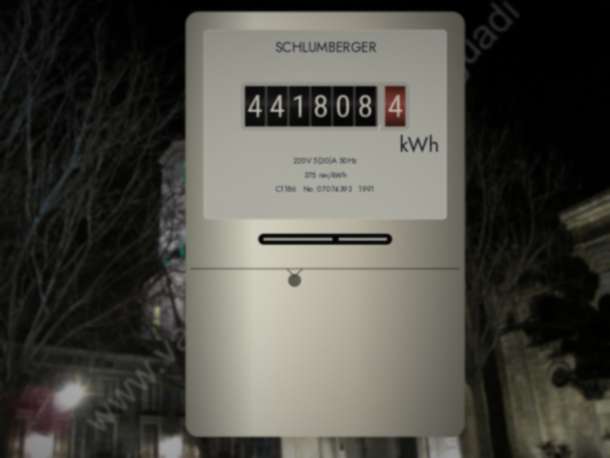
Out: {"value": 441808.4, "unit": "kWh"}
